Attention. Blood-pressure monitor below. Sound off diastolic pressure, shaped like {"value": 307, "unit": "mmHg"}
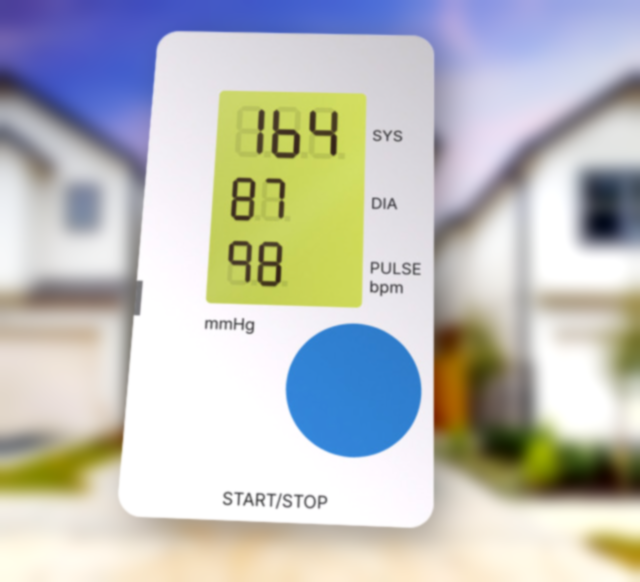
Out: {"value": 87, "unit": "mmHg"}
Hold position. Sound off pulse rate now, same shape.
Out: {"value": 98, "unit": "bpm"}
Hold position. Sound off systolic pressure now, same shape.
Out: {"value": 164, "unit": "mmHg"}
